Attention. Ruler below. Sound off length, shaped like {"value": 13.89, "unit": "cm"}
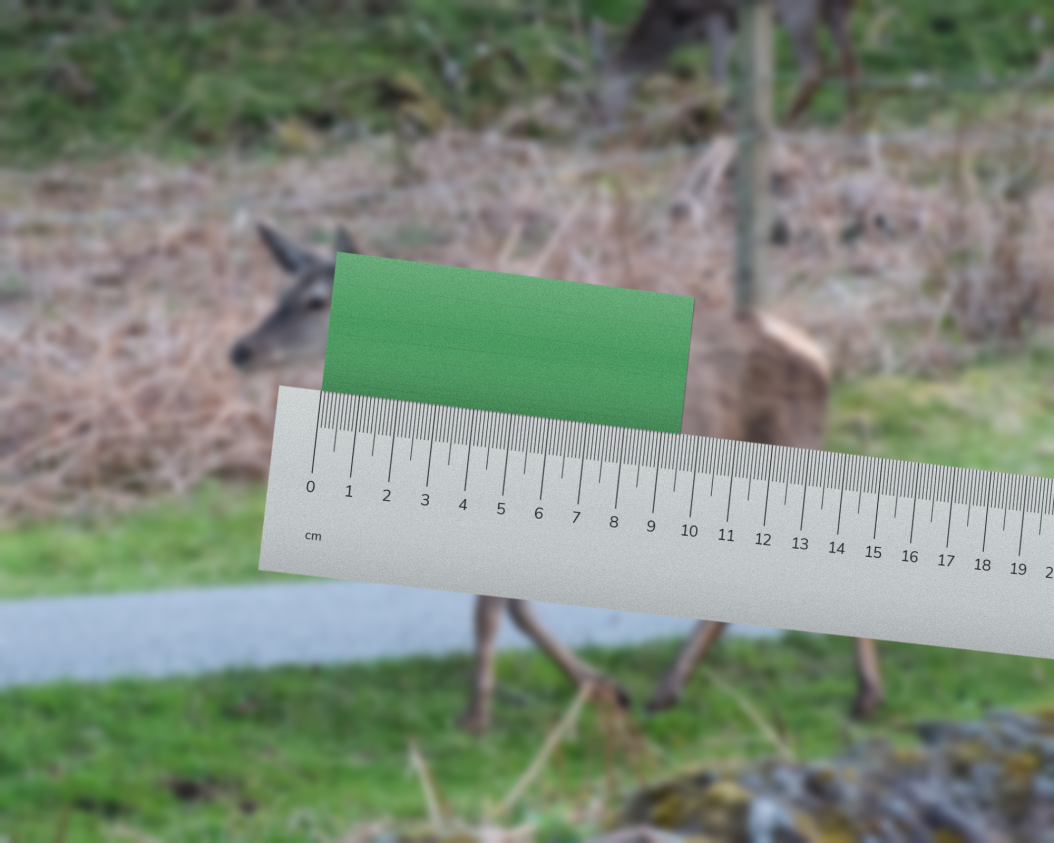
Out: {"value": 9.5, "unit": "cm"}
